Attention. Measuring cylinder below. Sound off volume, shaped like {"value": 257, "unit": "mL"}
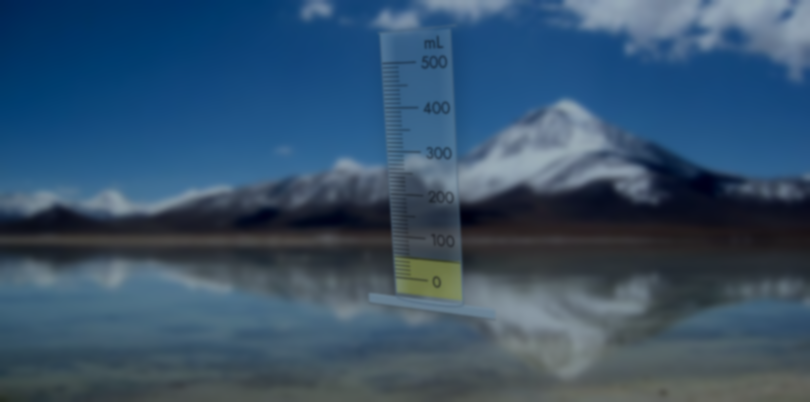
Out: {"value": 50, "unit": "mL"}
